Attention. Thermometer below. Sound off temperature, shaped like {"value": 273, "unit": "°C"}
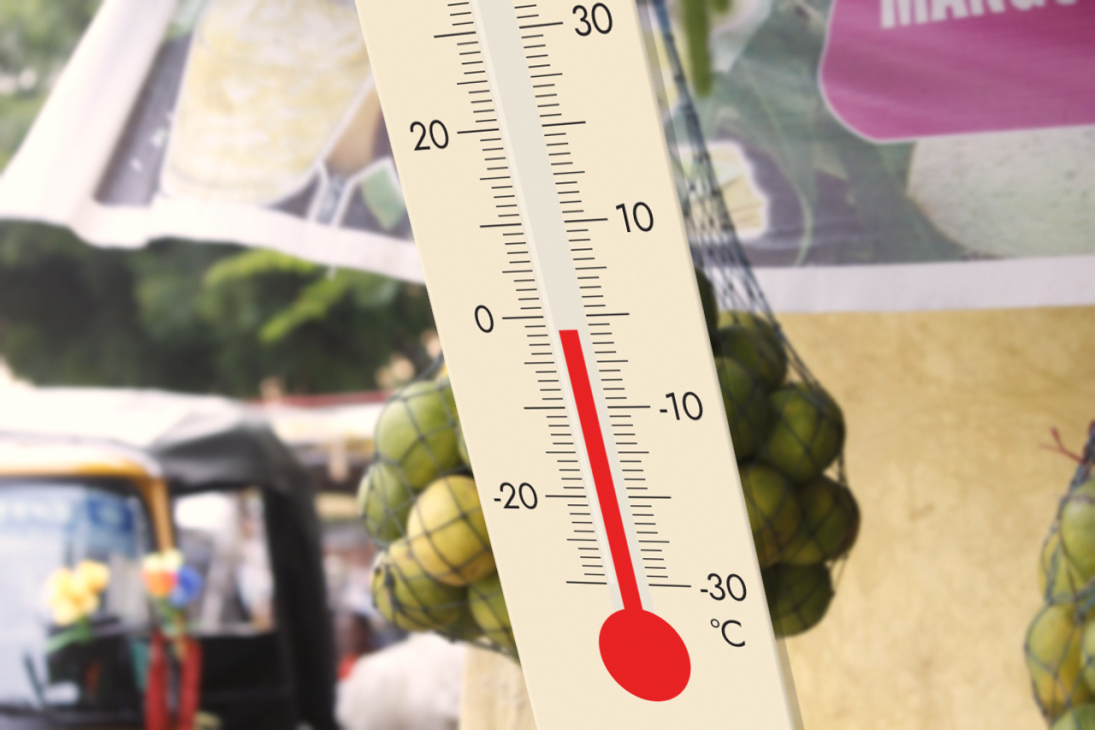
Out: {"value": -1.5, "unit": "°C"}
